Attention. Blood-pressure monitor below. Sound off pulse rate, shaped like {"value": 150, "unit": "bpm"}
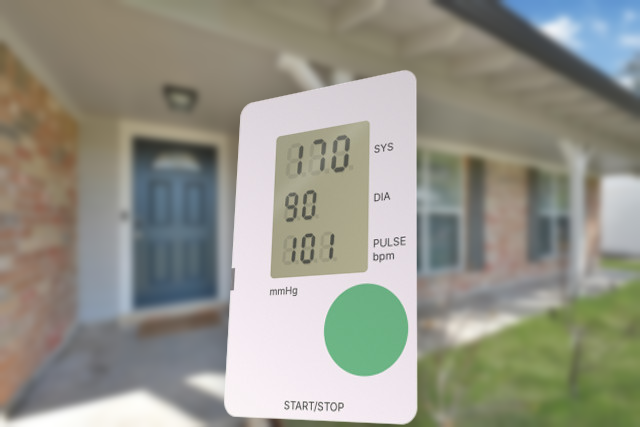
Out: {"value": 101, "unit": "bpm"}
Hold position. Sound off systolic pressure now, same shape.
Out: {"value": 170, "unit": "mmHg"}
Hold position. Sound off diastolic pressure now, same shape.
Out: {"value": 90, "unit": "mmHg"}
